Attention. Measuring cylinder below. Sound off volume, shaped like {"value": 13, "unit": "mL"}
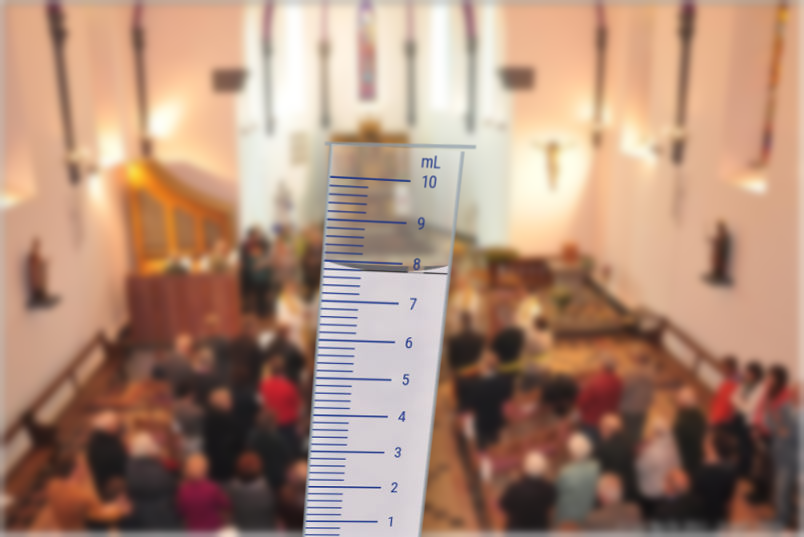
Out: {"value": 7.8, "unit": "mL"}
